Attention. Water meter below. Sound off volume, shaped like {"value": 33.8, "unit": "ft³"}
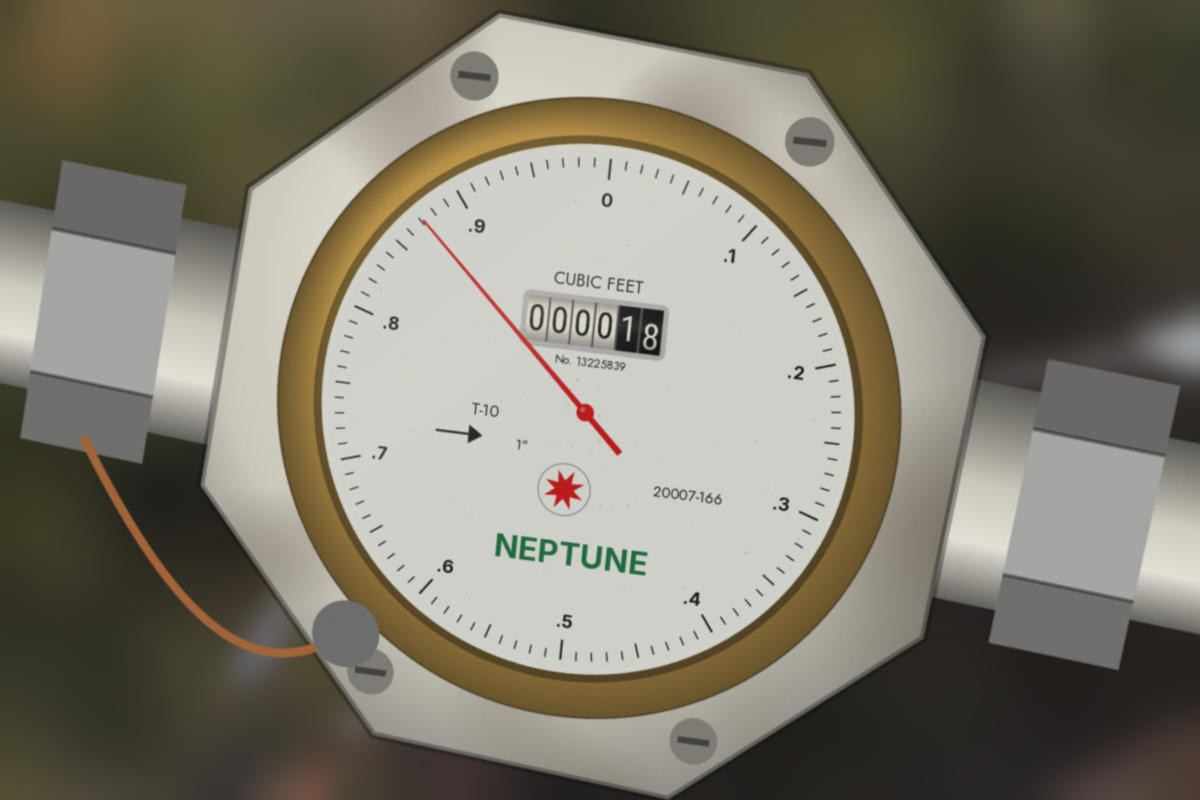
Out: {"value": 17.87, "unit": "ft³"}
